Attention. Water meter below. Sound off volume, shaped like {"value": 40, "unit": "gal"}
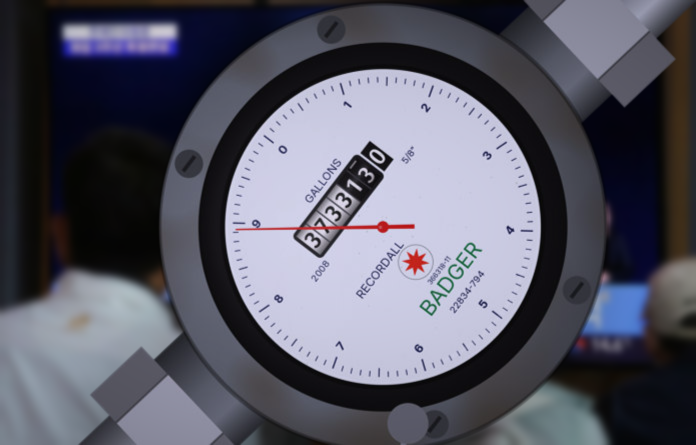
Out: {"value": 3733128.9, "unit": "gal"}
